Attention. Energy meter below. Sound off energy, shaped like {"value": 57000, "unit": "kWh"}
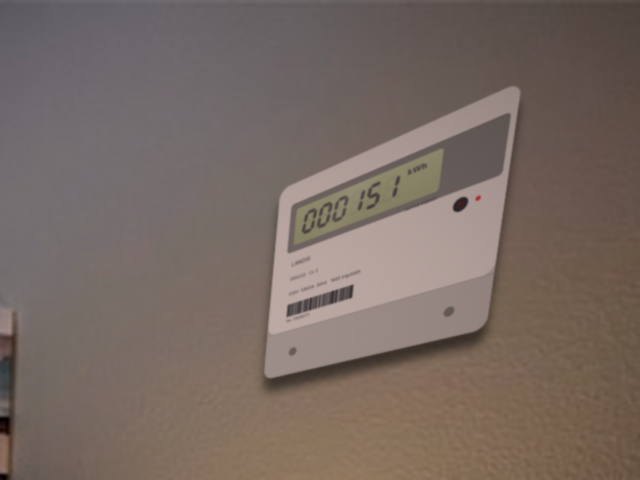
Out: {"value": 151, "unit": "kWh"}
